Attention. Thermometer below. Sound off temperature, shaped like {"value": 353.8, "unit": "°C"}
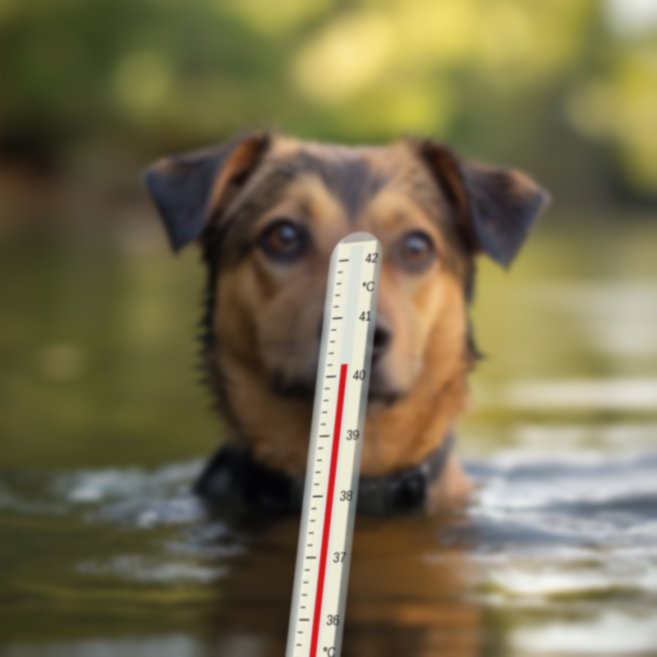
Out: {"value": 40.2, "unit": "°C"}
